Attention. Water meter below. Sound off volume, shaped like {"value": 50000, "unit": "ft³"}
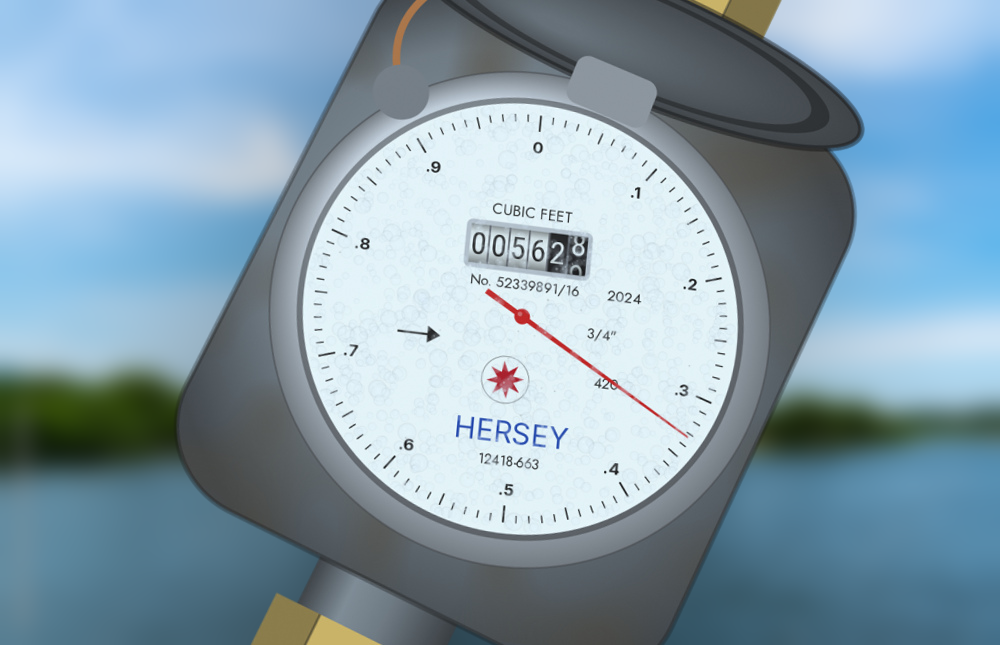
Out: {"value": 5628.33, "unit": "ft³"}
